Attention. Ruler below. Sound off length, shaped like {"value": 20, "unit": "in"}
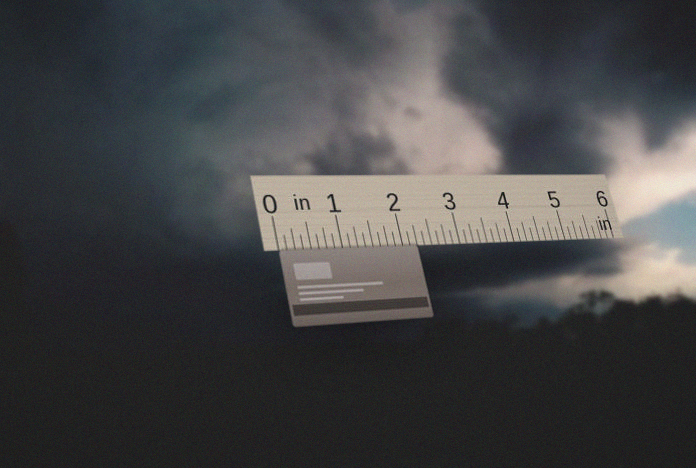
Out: {"value": 2.25, "unit": "in"}
